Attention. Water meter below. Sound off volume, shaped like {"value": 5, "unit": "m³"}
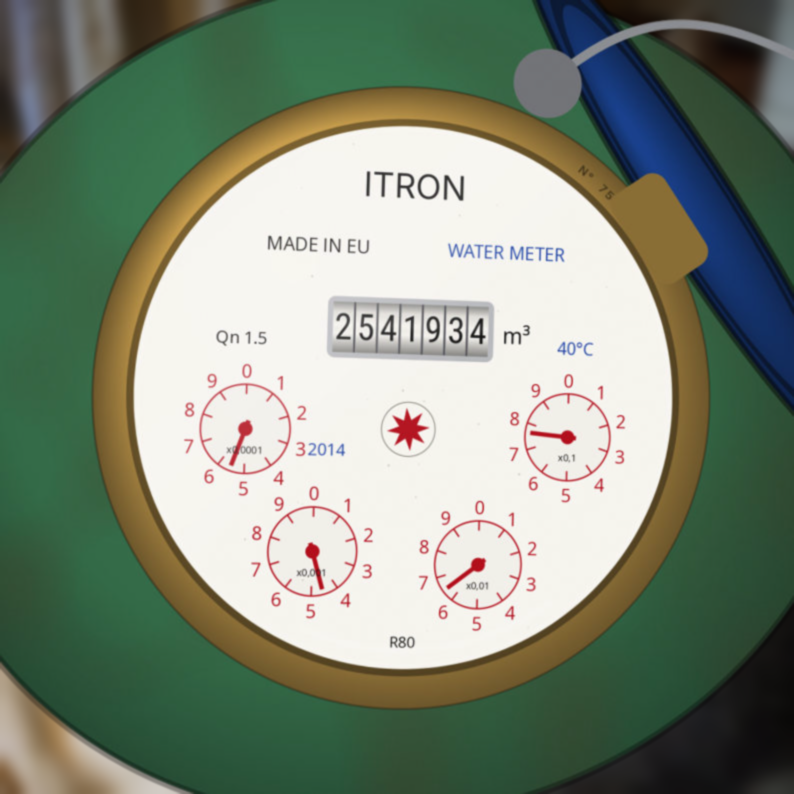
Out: {"value": 2541934.7645, "unit": "m³"}
